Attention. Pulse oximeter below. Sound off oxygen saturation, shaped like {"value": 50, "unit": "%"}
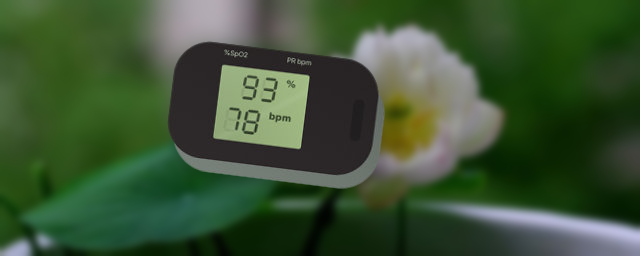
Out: {"value": 93, "unit": "%"}
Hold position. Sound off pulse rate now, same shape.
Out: {"value": 78, "unit": "bpm"}
